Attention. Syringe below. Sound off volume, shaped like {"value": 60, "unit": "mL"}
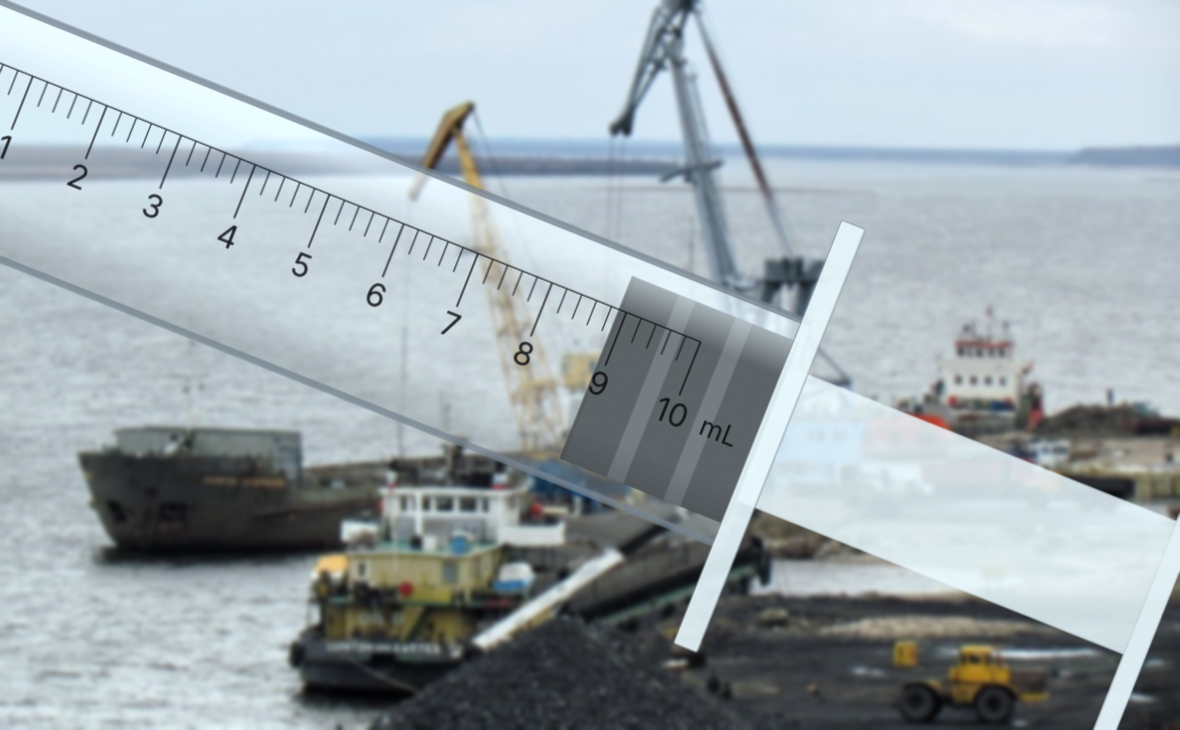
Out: {"value": 8.9, "unit": "mL"}
